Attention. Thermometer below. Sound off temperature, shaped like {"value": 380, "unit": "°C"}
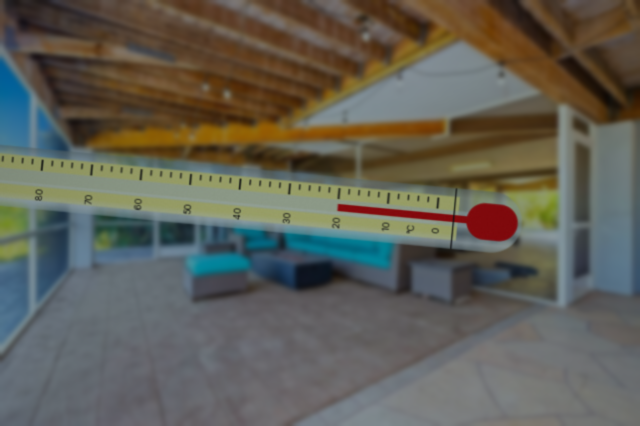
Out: {"value": 20, "unit": "°C"}
